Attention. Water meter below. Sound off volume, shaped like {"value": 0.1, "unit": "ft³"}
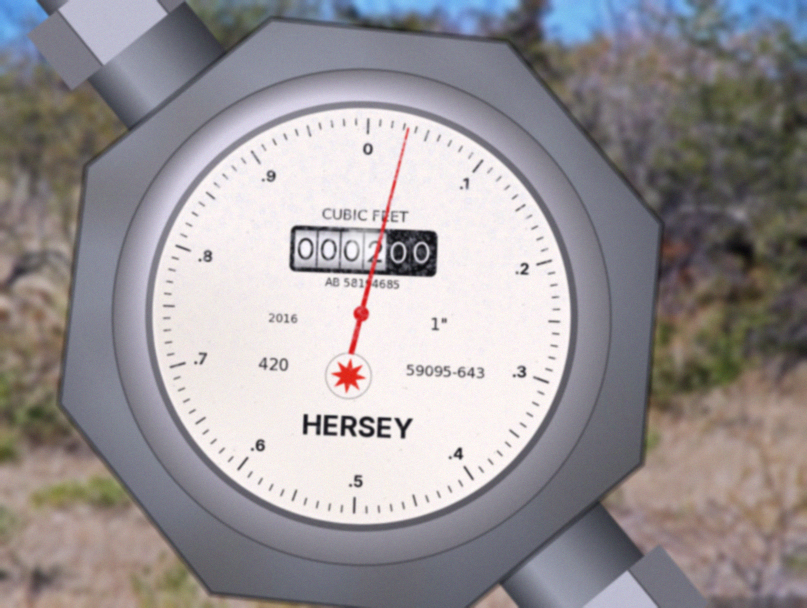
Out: {"value": 200.03, "unit": "ft³"}
